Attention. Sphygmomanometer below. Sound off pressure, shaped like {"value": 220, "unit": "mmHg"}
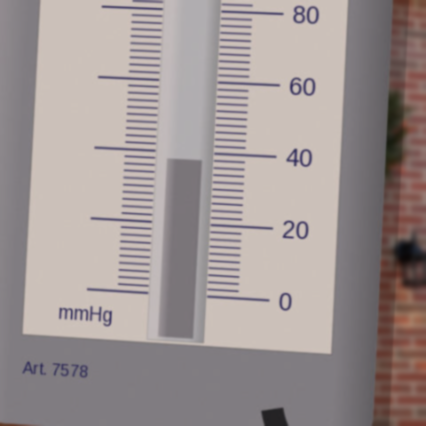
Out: {"value": 38, "unit": "mmHg"}
